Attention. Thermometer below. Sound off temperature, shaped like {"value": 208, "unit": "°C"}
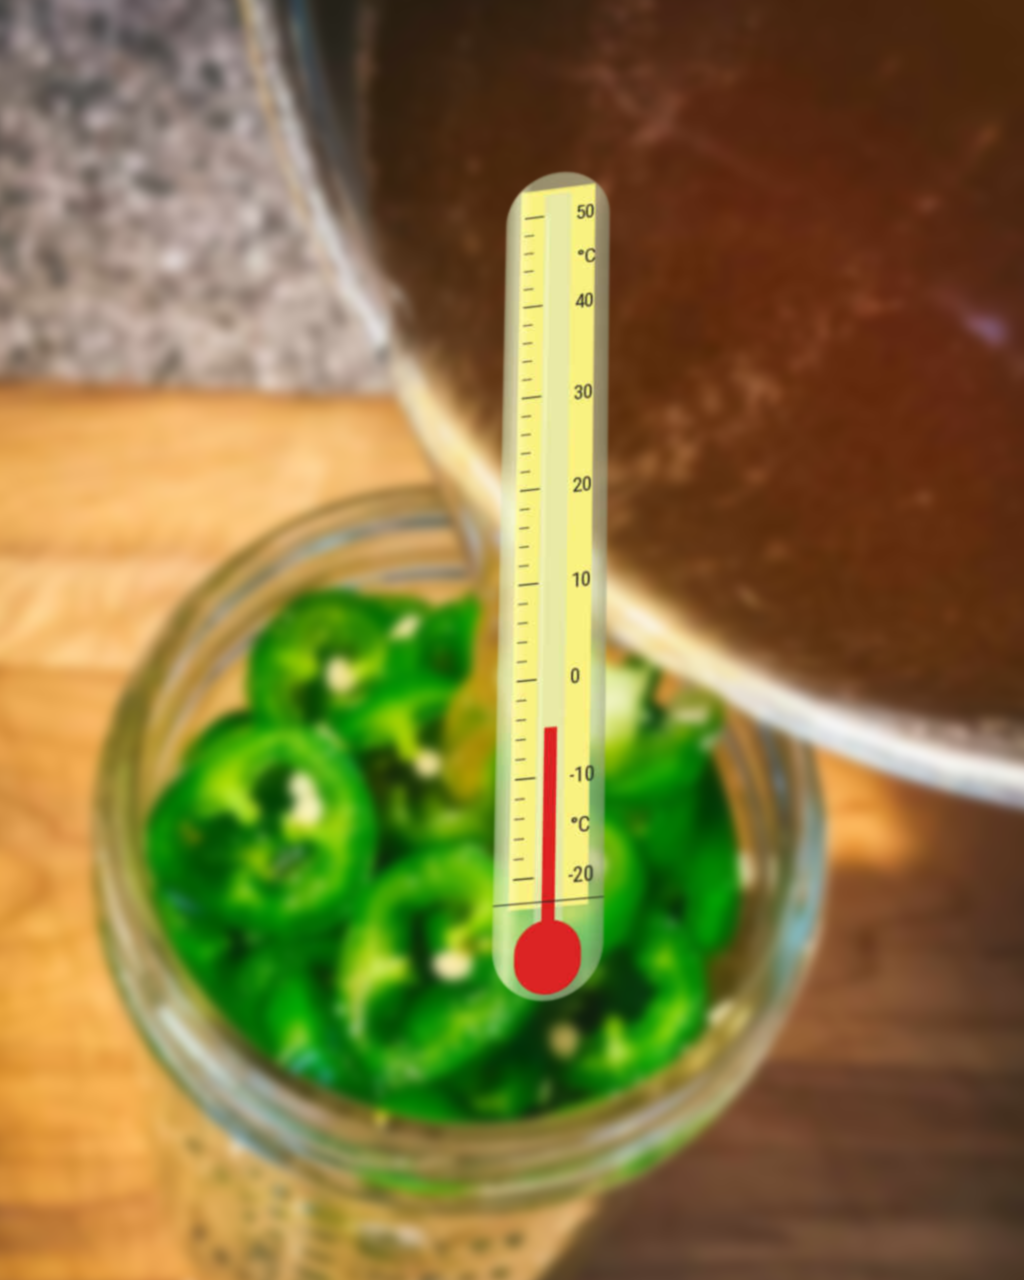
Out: {"value": -5, "unit": "°C"}
